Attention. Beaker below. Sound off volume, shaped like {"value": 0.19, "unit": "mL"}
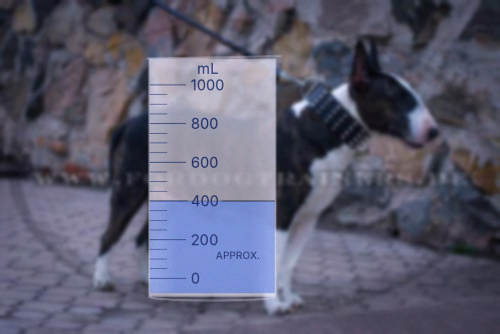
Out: {"value": 400, "unit": "mL"}
